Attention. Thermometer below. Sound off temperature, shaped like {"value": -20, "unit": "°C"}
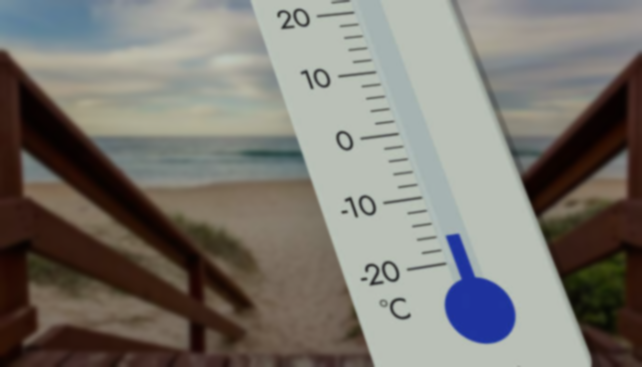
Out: {"value": -16, "unit": "°C"}
